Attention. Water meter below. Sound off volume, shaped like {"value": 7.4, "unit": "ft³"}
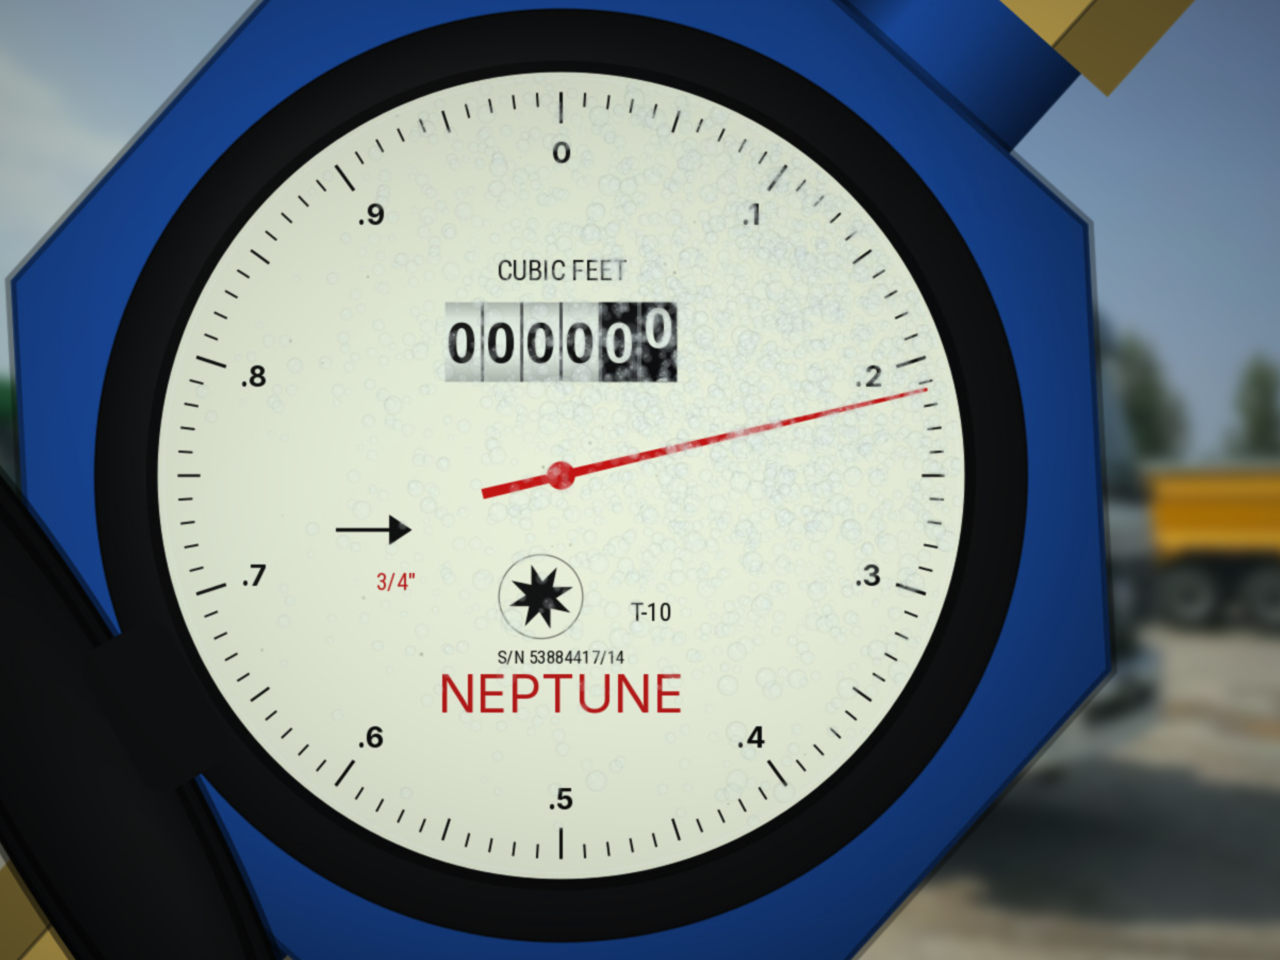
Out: {"value": 0.21, "unit": "ft³"}
